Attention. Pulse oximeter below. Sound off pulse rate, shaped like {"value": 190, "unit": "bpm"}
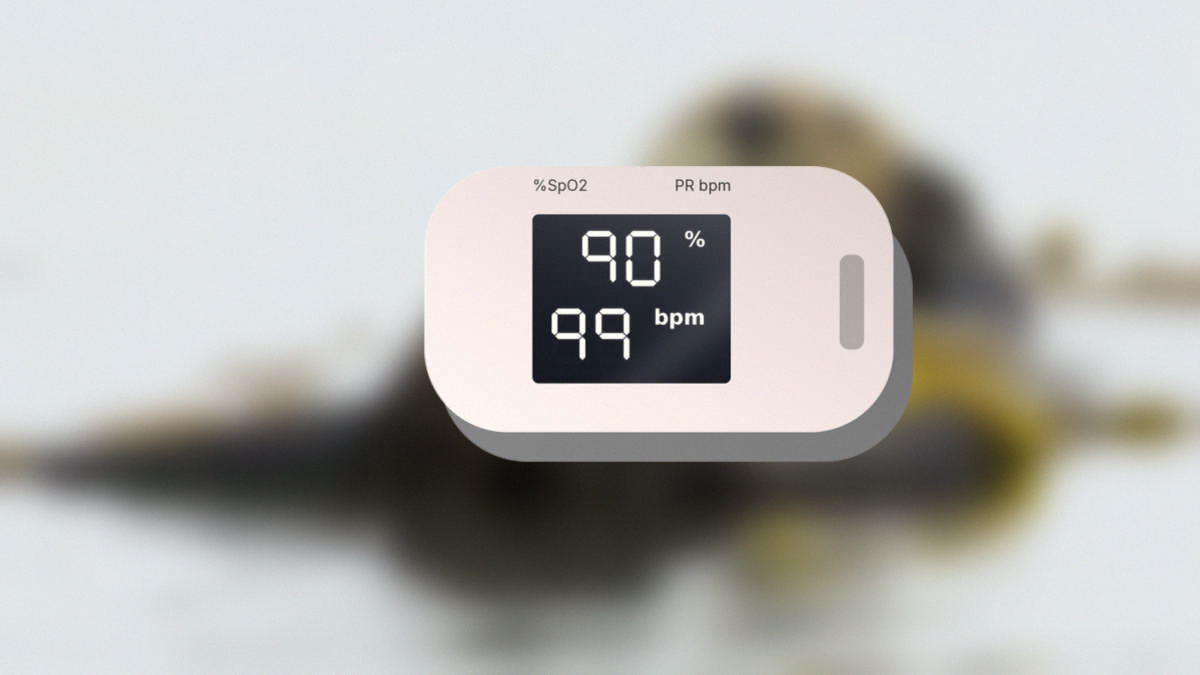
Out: {"value": 99, "unit": "bpm"}
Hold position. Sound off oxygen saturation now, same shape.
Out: {"value": 90, "unit": "%"}
